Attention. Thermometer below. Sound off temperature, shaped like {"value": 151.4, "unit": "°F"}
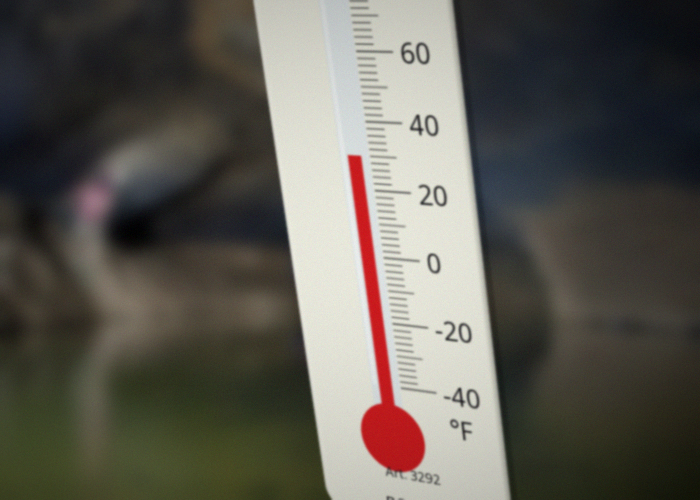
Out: {"value": 30, "unit": "°F"}
